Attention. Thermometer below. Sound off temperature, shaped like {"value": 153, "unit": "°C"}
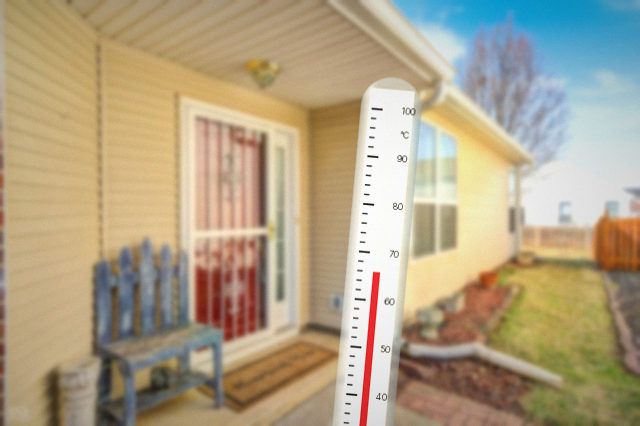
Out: {"value": 66, "unit": "°C"}
